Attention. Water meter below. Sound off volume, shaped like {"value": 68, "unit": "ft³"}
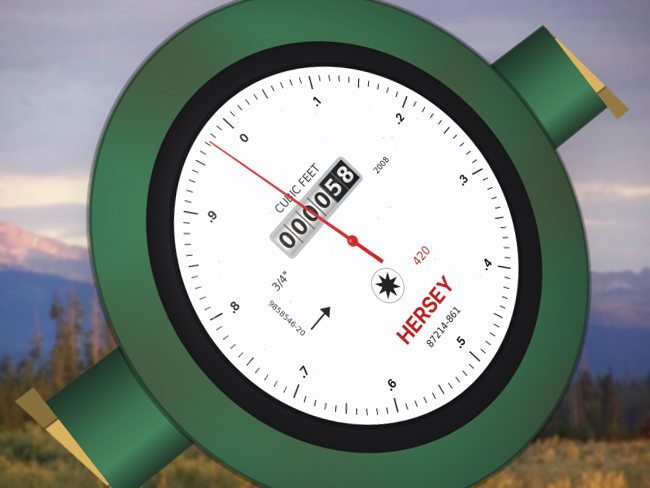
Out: {"value": 57.97, "unit": "ft³"}
